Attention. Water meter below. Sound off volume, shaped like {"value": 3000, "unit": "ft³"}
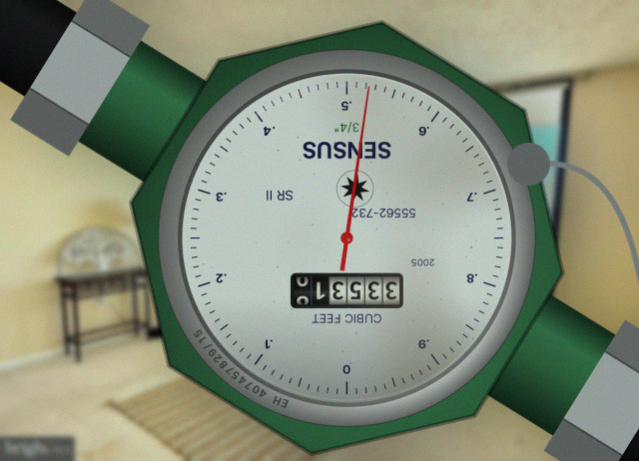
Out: {"value": 335318.52, "unit": "ft³"}
